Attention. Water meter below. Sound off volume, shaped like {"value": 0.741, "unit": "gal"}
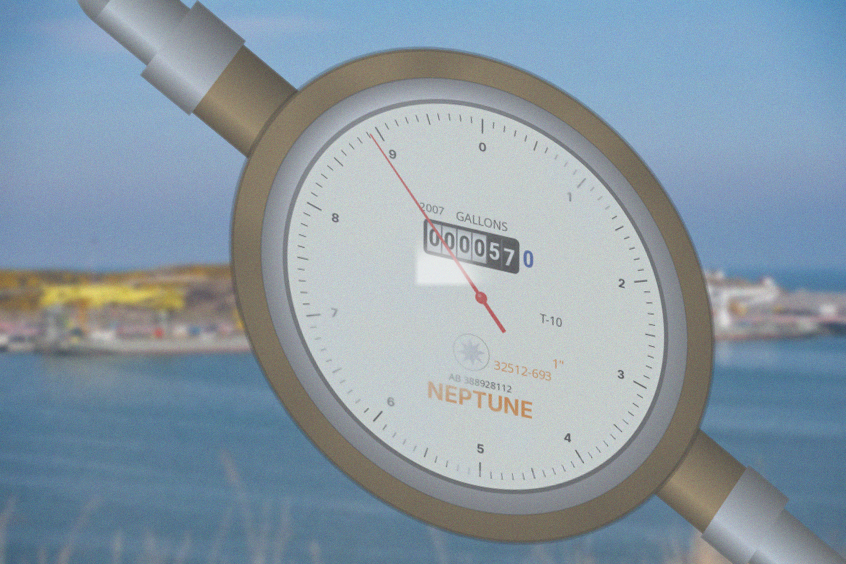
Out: {"value": 568.9, "unit": "gal"}
